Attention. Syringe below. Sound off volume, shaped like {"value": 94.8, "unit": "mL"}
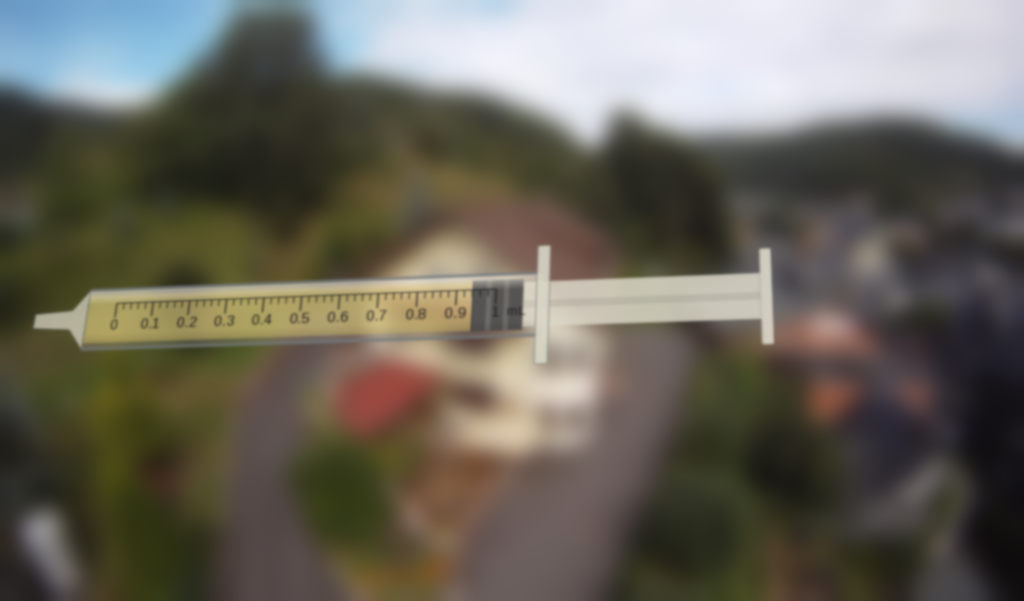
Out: {"value": 0.94, "unit": "mL"}
